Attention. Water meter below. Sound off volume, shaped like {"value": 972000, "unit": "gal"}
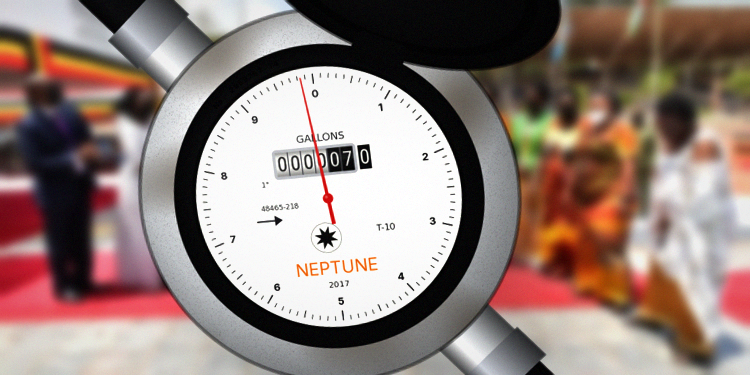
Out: {"value": 69.8, "unit": "gal"}
